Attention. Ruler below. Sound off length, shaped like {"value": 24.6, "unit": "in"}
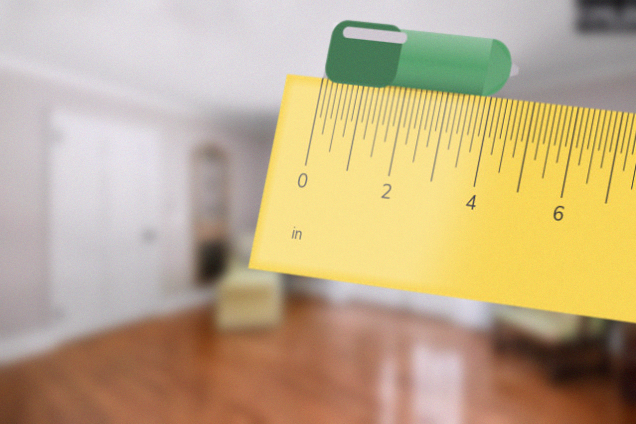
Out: {"value": 4.5, "unit": "in"}
